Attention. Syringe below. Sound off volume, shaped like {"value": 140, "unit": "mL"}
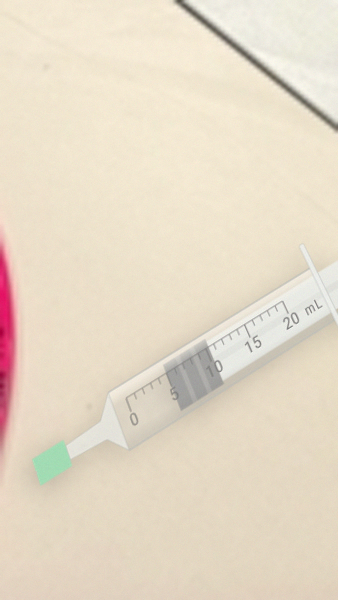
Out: {"value": 5, "unit": "mL"}
